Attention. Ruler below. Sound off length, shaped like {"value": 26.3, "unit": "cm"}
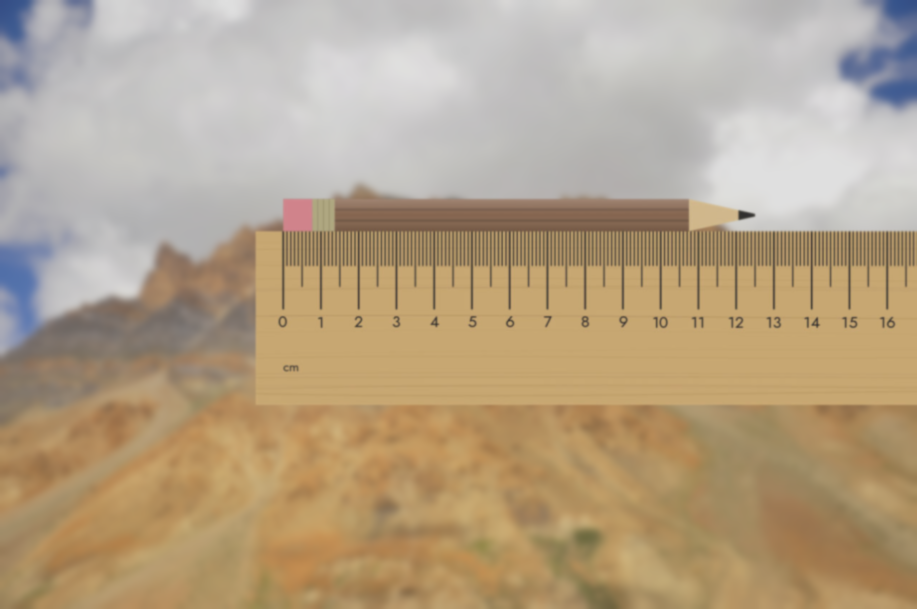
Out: {"value": 12.5, "unit": "cm"}
